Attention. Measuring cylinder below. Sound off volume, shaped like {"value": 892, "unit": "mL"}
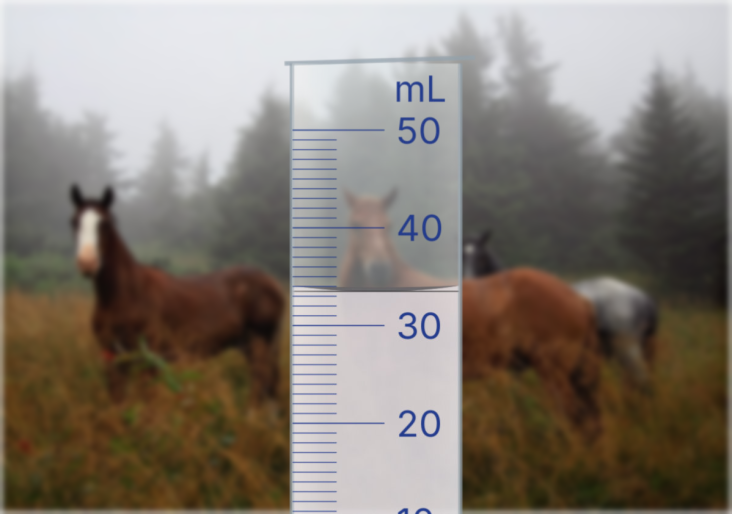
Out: {"value": 33.5, "unit": "mL"}
